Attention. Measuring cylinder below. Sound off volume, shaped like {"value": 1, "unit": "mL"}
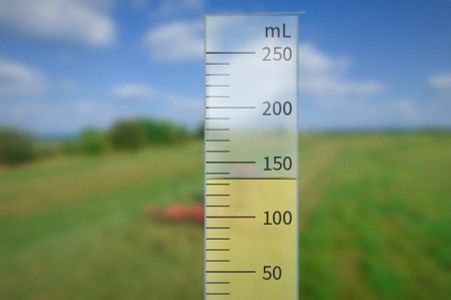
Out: {"value": 135, "unit": "mL"}
